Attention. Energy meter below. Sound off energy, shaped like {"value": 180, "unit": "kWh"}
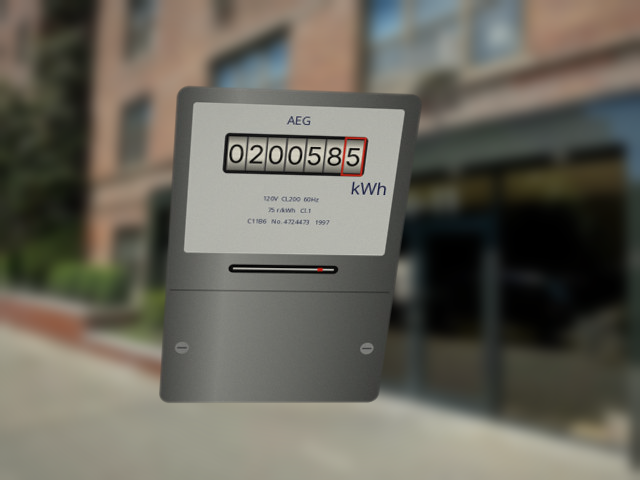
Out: {"value": 20058.5, "unit": "kWh"}
